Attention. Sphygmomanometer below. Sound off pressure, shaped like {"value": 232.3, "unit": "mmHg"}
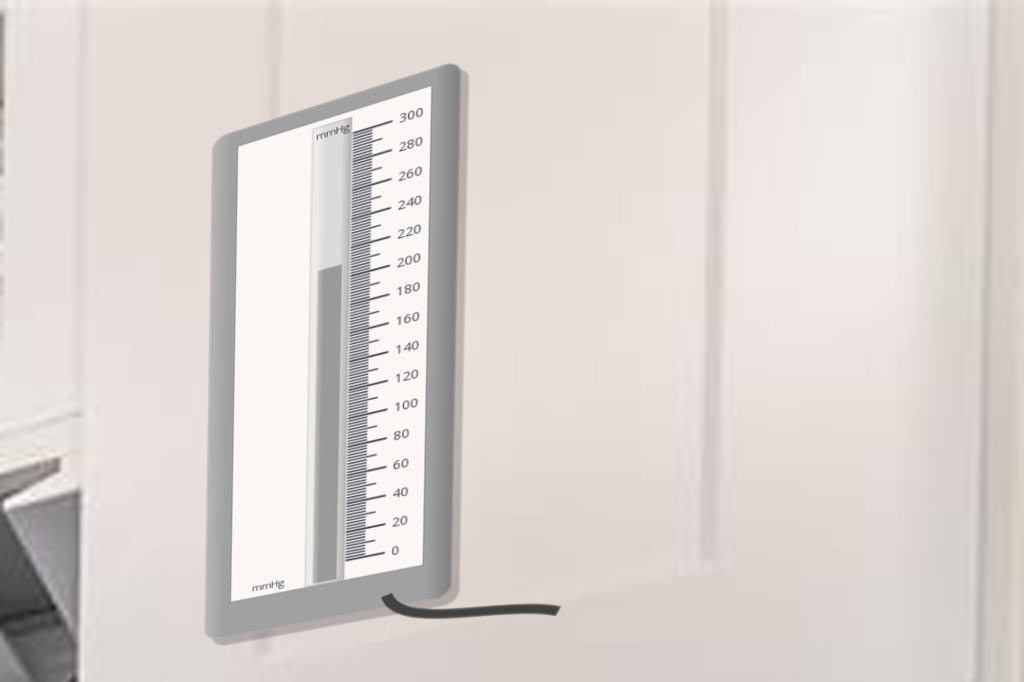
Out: {"value": 210, "unit": "mmHg"}
